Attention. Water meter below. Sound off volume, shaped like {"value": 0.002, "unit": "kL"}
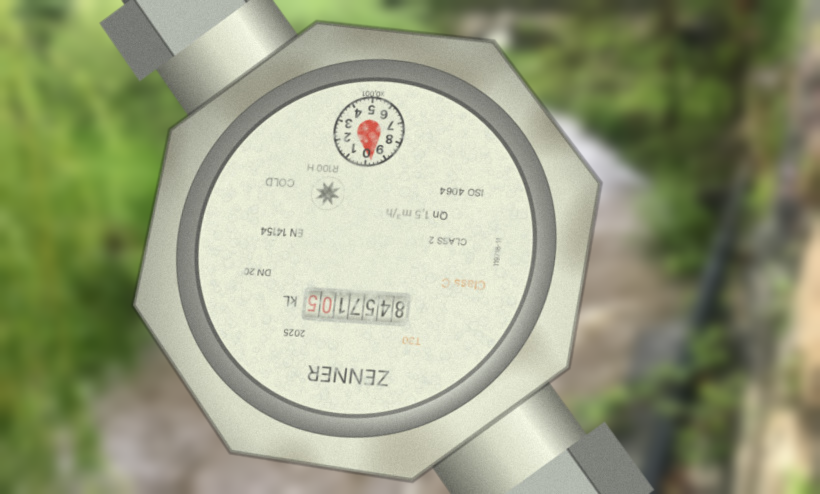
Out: {"value": 84571.049, "unit": "kL"}
